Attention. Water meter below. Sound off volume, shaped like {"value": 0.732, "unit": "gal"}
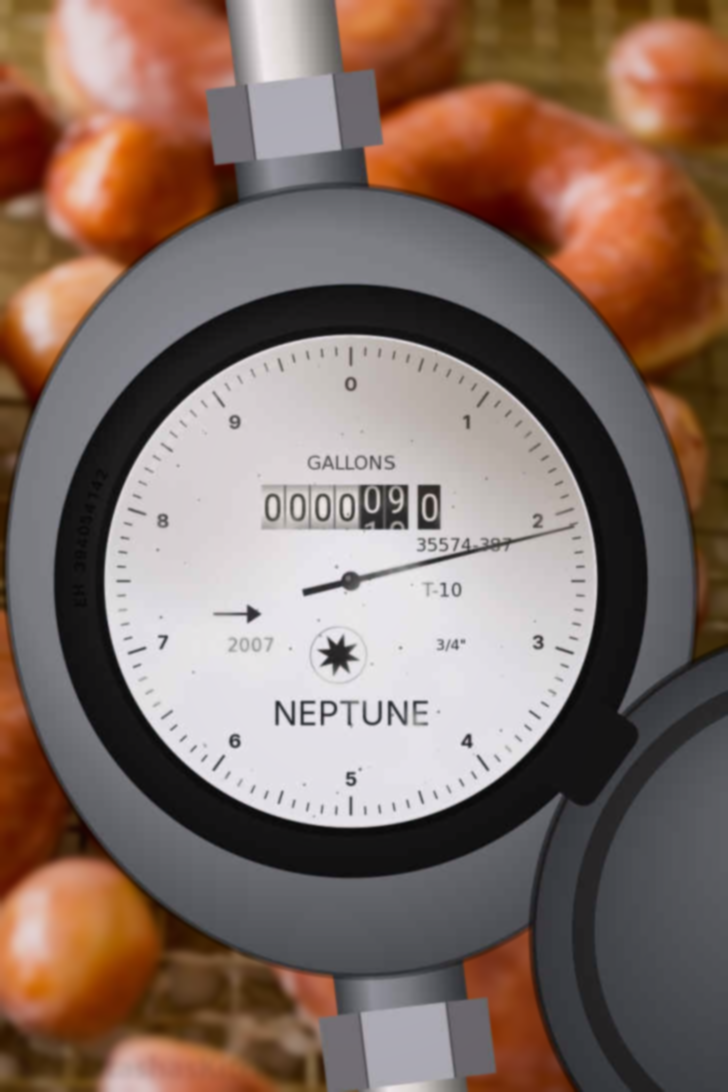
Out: {"value": 92.1, "unit": "gal"}
